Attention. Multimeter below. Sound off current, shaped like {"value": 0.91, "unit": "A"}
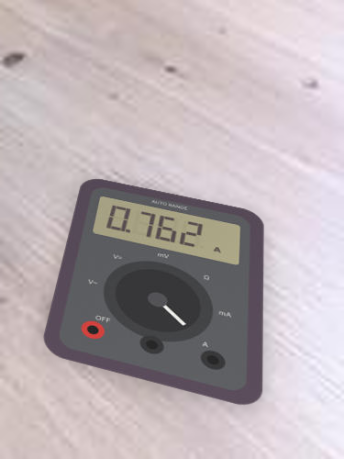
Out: {"value": 0.762, "unit": "A"}
